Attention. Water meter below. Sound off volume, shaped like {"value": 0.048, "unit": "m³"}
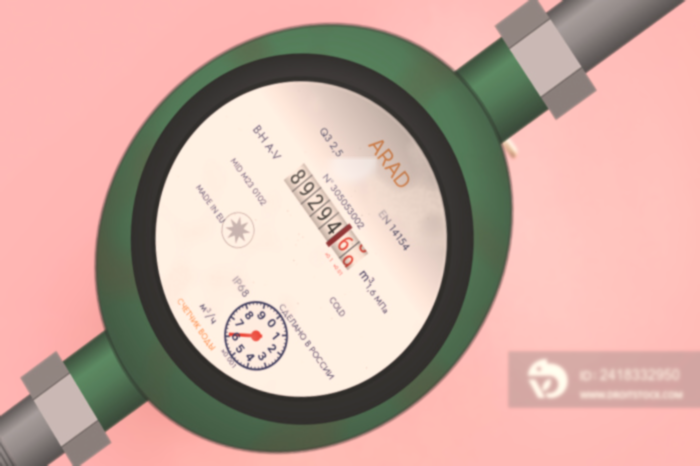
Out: {"value": 89294.686, "unit": "m³"}
